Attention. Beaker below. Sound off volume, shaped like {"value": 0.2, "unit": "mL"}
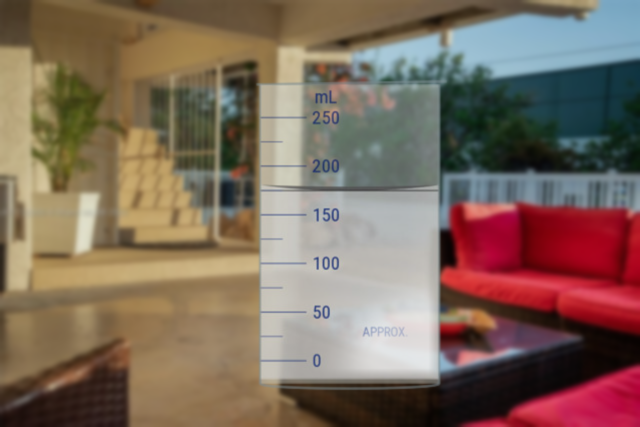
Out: {"value": 175, "unit": "mL"}
